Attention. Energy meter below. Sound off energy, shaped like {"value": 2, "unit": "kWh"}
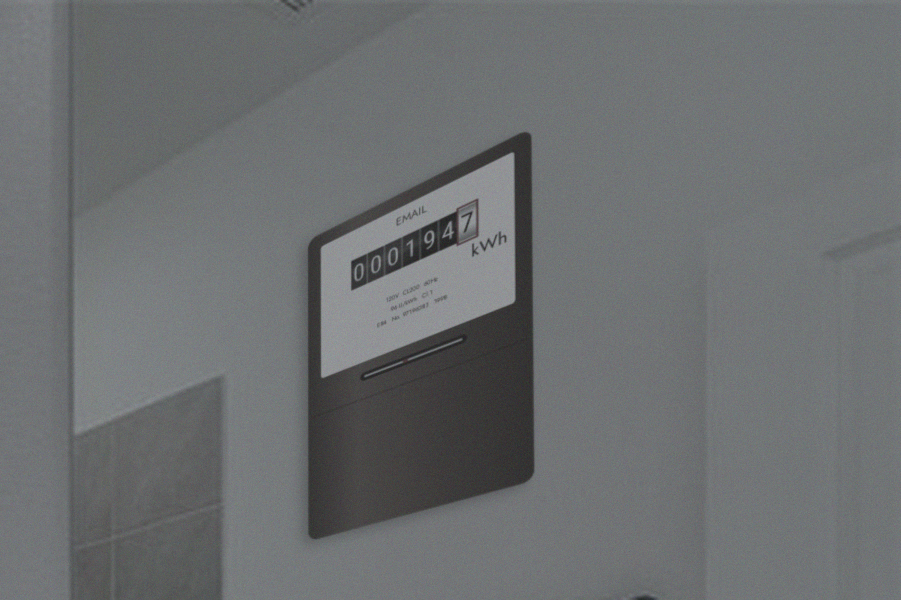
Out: {"value": 194.7, "unit": "kWh"}
